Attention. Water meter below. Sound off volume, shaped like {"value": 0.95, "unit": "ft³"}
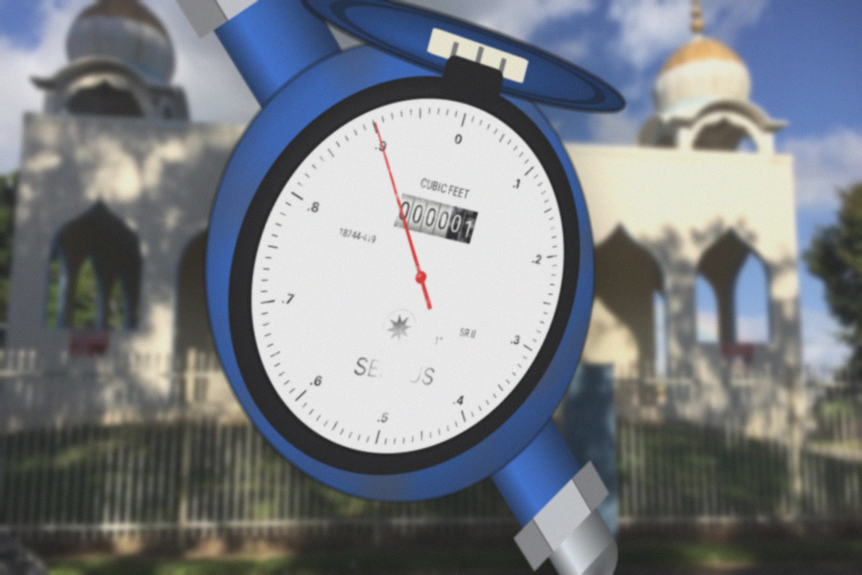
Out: {"value": 0.90, "unit": "ft³"}
